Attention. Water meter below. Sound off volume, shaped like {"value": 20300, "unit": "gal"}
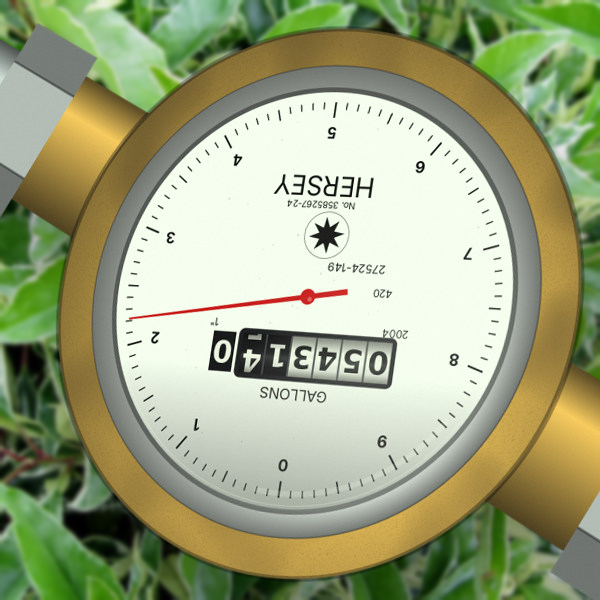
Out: {"value": 543142.2, "unit": "gal"}
